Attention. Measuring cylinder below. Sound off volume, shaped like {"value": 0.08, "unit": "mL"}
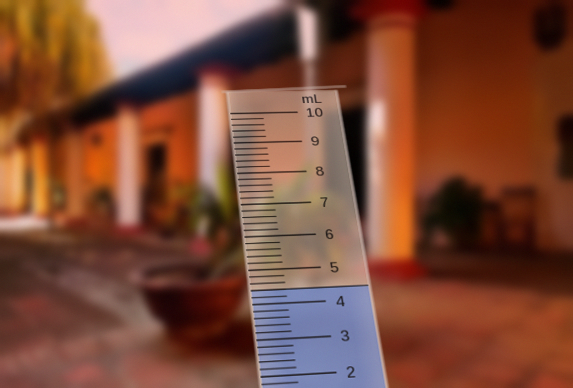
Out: {"value": 4.4, "unit": "mL"}
